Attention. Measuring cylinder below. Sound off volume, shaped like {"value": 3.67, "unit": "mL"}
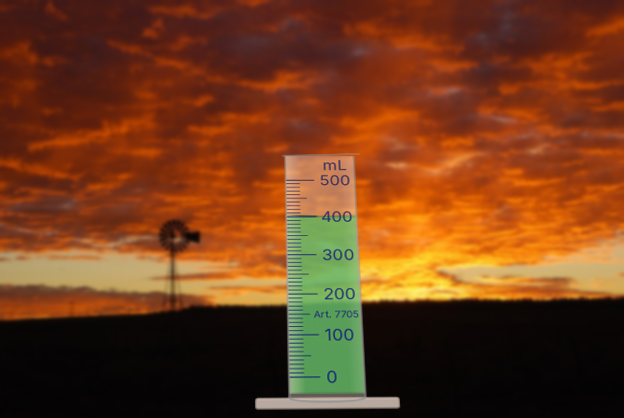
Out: {"value": 400, "unit": "mL"}
